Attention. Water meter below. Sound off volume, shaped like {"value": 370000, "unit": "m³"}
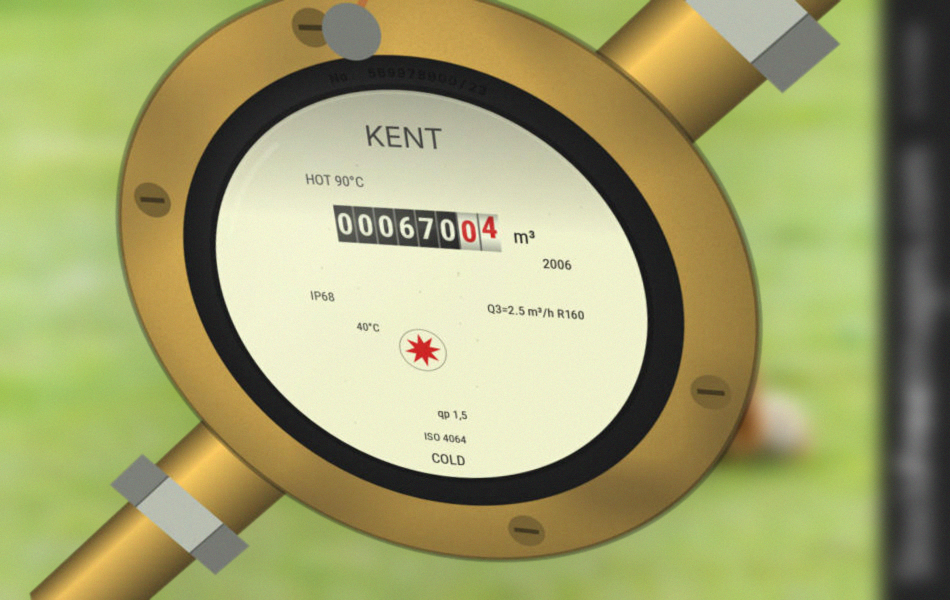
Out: {"value": 670.04, "unit": "m³"}
